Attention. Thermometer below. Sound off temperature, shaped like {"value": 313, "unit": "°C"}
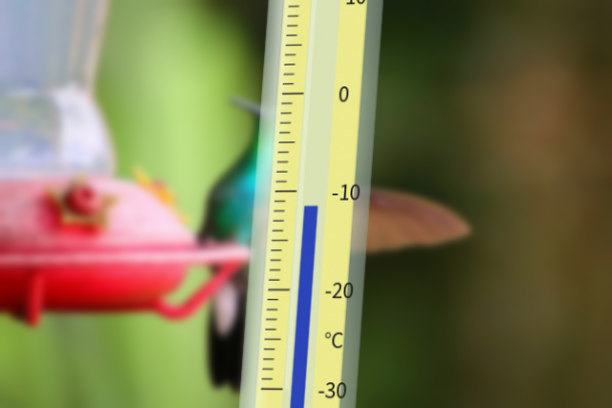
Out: {"value": -11.5, "unit": "°C"}
